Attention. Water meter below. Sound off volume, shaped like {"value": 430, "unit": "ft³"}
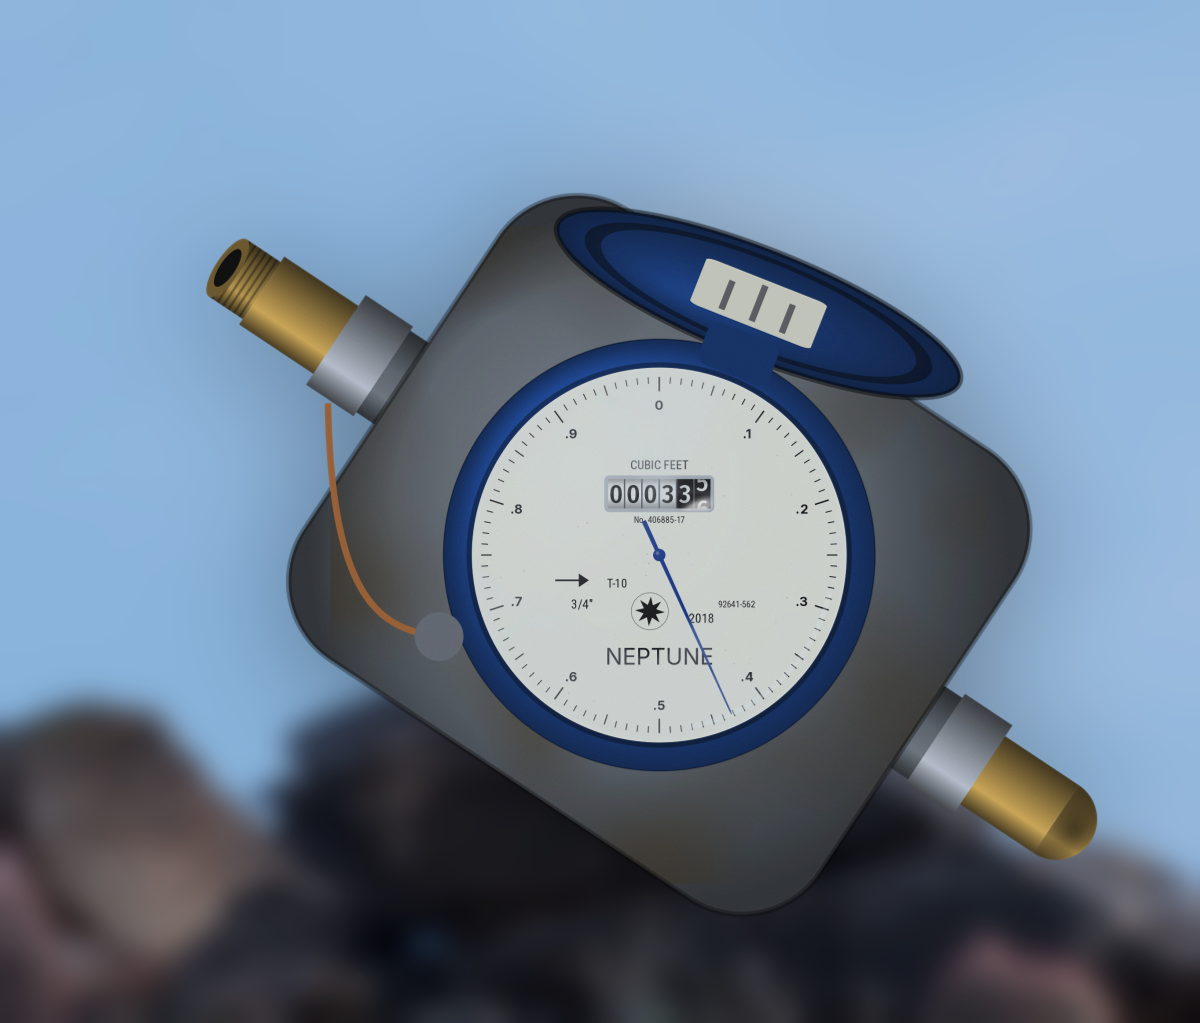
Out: {"value": 335.43, "unit": "ft³"}
